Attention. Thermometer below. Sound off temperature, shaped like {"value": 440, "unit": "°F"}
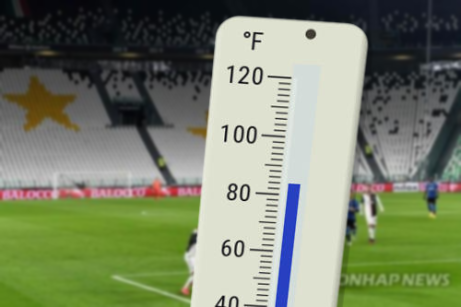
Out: {"value": 84, "unit": "°F"}
